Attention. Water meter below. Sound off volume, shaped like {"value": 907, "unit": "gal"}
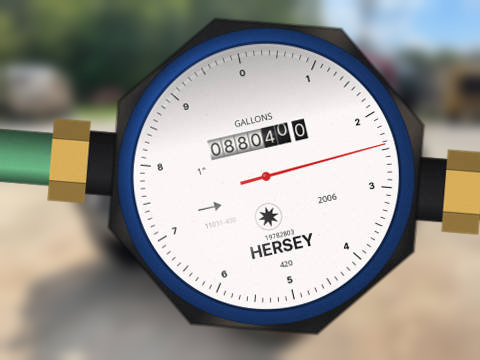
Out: {"value": 880402.4, "unit": "gal"}
